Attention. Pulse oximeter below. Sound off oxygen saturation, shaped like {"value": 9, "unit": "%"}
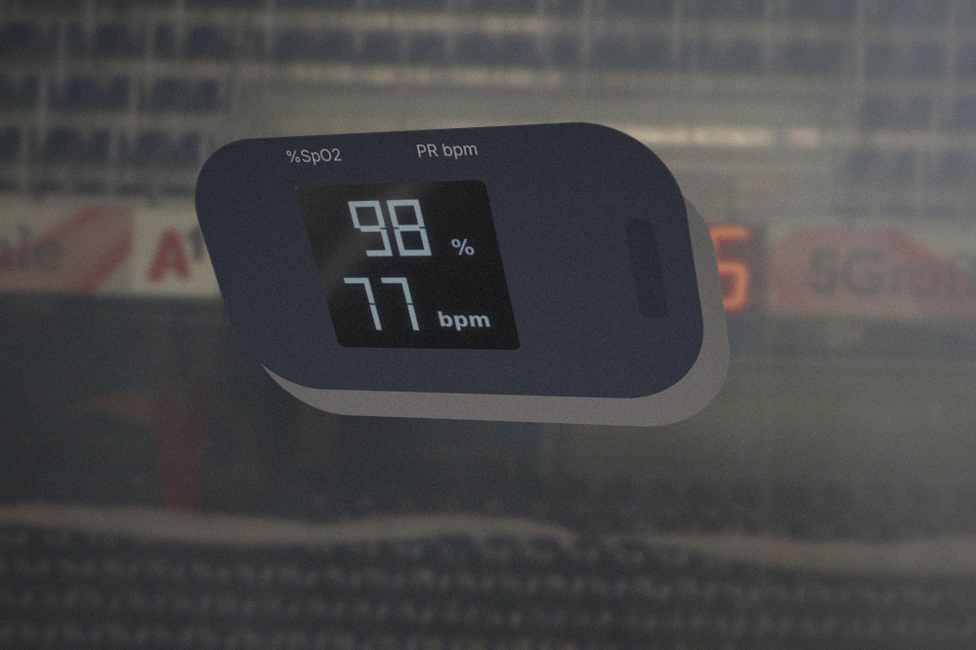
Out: {"value": 98, "unit": "%"}
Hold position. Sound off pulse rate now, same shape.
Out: {"value": 77, "unit": "bpm"}
